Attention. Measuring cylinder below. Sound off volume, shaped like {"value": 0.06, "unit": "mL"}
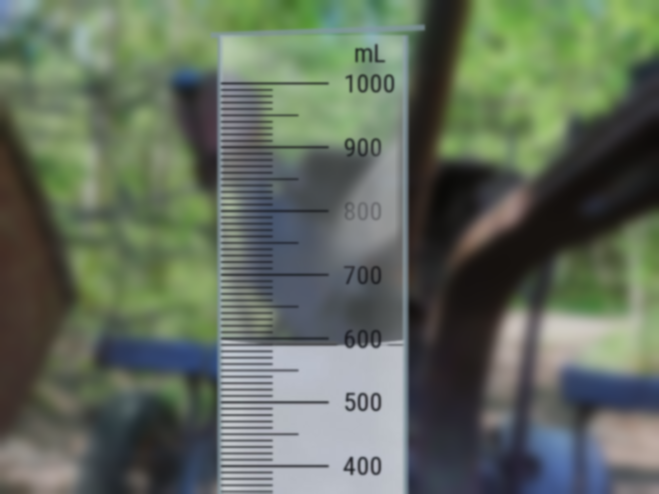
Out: {"value": 590, "unit": "mL"}
